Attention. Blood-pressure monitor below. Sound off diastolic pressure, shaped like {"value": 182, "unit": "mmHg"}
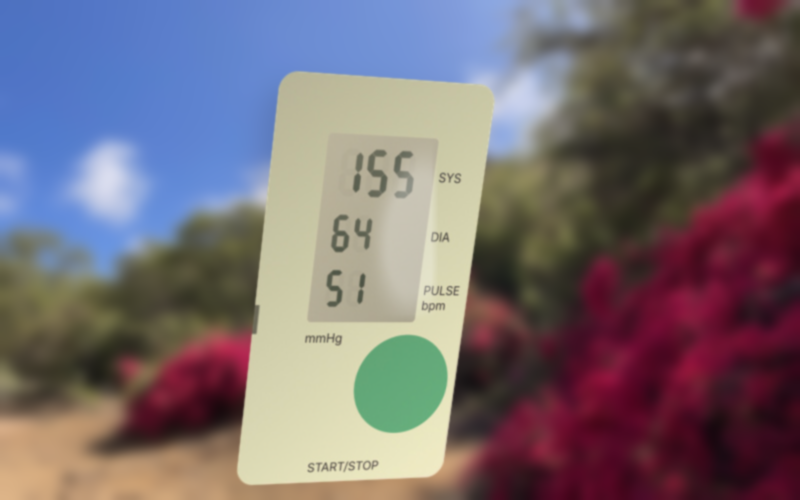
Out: {"value": 64, "unit": "mmHg"}
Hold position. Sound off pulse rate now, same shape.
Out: {"value": 51, "unit": "bpm"}
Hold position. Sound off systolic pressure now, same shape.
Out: {"value": 155, "unit": "mmHg"}
